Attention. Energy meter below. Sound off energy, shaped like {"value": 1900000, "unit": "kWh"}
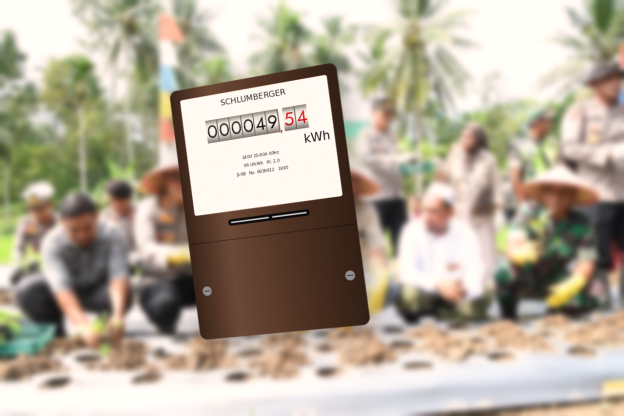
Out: {"value": 49.54, "unit": "kWh"}
